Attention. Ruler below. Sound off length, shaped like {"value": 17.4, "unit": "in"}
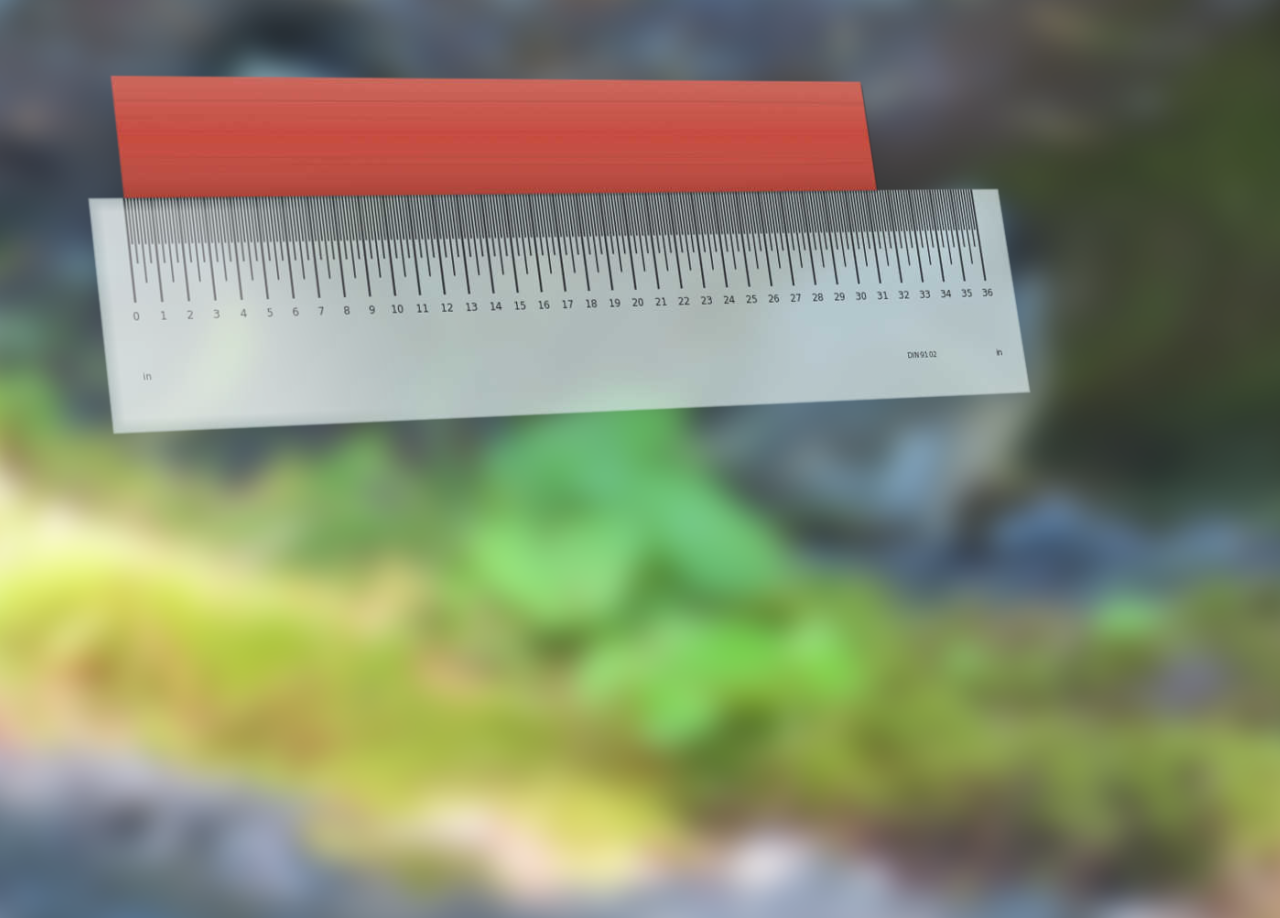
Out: {"value": 31.5, "unit": "in"}
